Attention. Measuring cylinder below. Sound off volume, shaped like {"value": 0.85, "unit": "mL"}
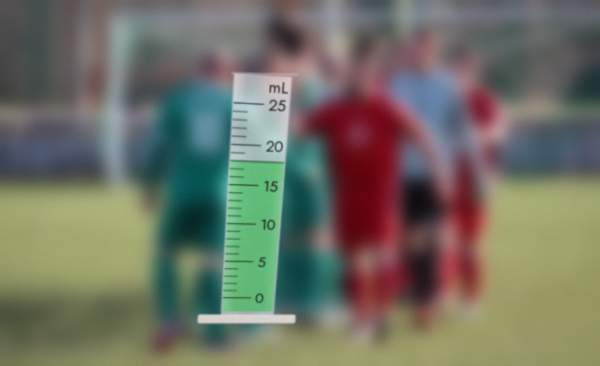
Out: {"value": 18, "unit": "mL"}
